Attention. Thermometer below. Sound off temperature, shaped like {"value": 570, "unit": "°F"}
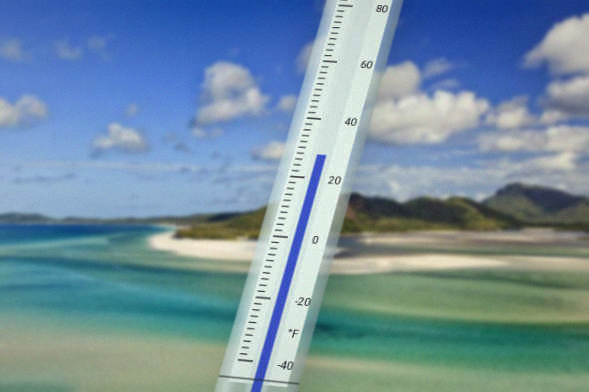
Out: {"value": 28, "unit": "°F"}
